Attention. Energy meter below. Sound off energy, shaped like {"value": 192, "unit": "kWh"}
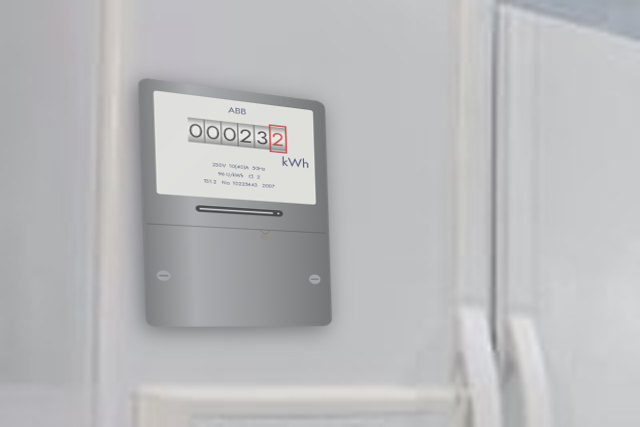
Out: {"value": 23.2, "unit": "kWh"}
